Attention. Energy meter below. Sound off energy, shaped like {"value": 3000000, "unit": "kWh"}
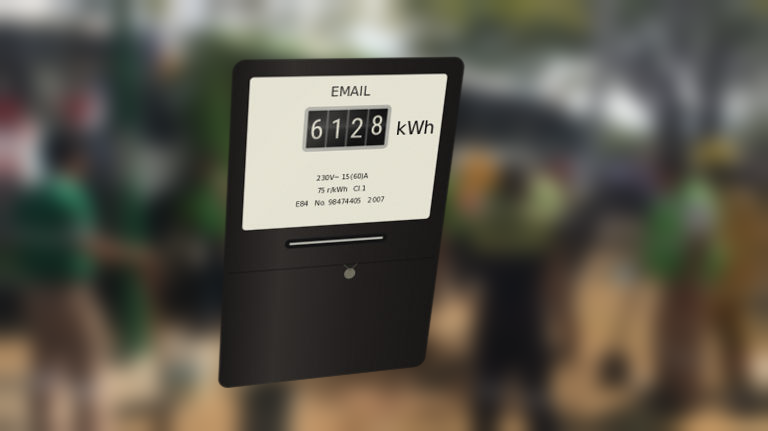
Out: {"value": 6128, "unit": "kWh"}
